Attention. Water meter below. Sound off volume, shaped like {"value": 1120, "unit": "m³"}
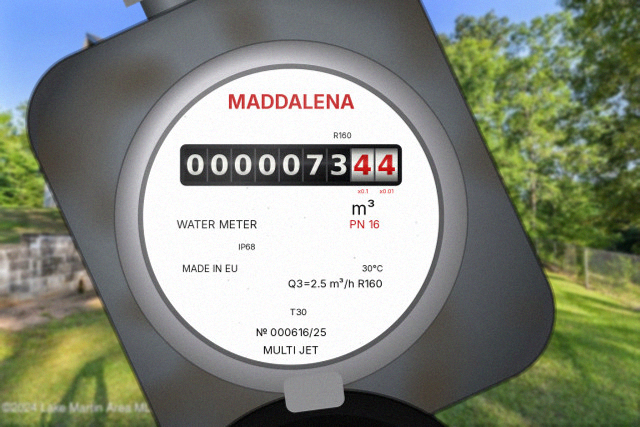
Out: {"value": 73.44, "unit": "m³"}
